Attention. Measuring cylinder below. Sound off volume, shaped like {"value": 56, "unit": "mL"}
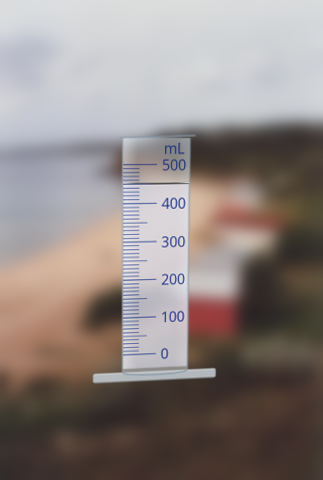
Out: {"value": 450, "unit": "mL"}
